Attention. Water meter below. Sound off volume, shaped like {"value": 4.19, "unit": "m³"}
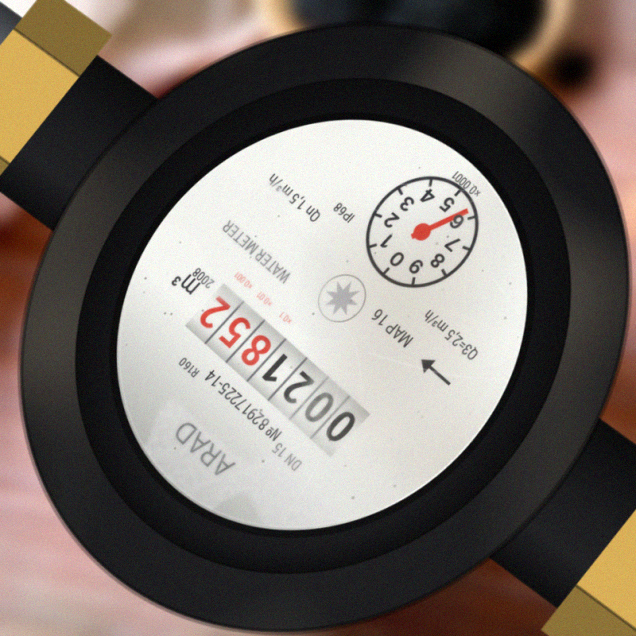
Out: {"value": 21.8525, "unit": "m³"}
